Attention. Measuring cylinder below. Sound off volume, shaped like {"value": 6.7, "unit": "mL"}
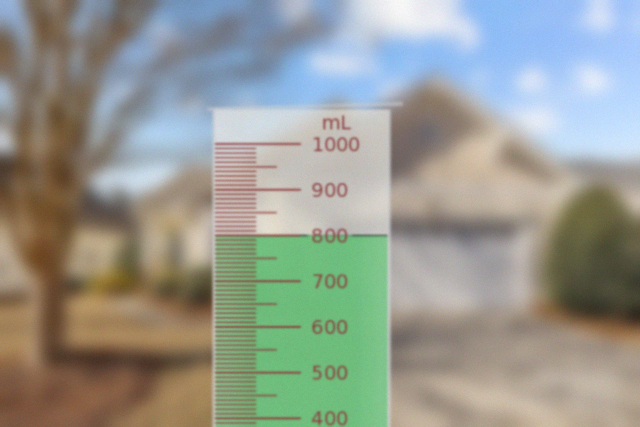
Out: {"value": 800, "unit": "mL"}
